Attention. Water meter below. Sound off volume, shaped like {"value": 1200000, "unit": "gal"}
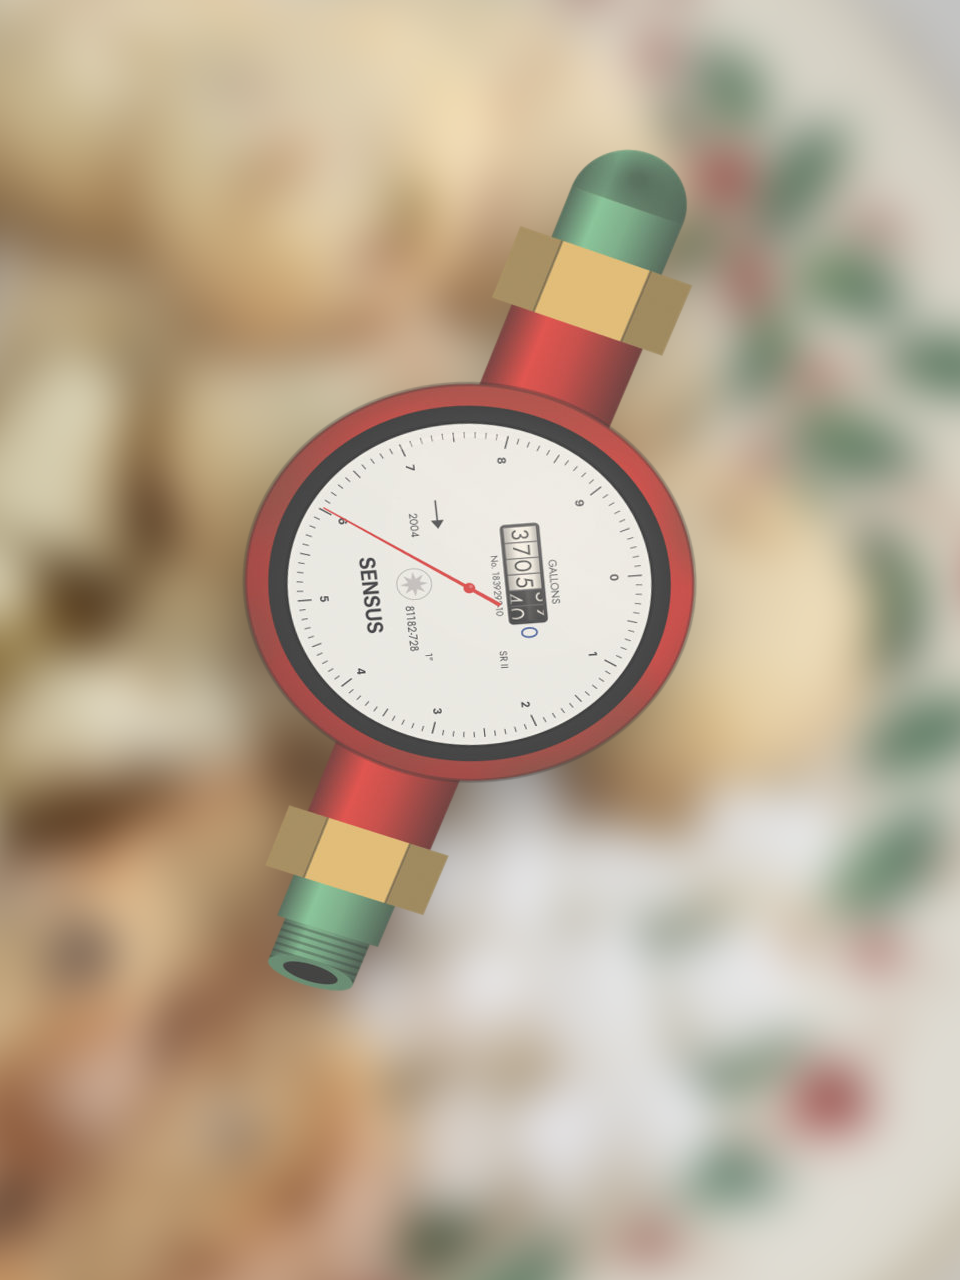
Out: {"value": 3705396.0, "unit": "gal"}
